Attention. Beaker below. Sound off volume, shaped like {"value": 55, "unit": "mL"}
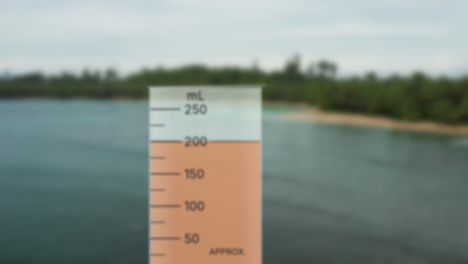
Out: {"value": 200, "unit": "mL"}
